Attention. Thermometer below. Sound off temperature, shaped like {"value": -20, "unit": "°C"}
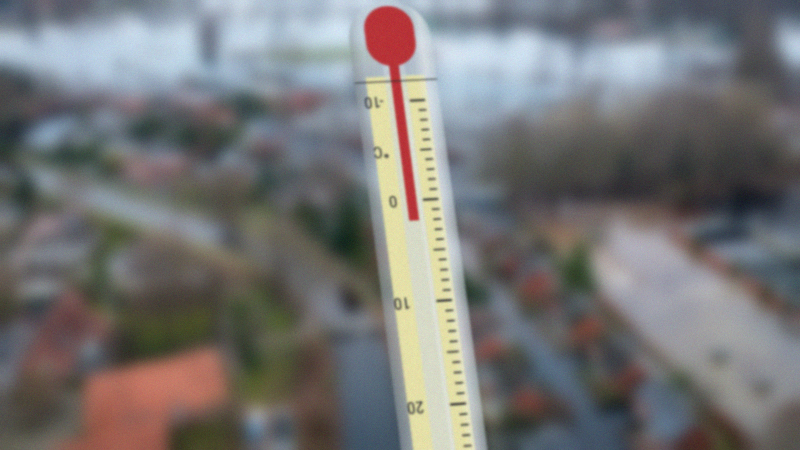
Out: {"value": 2, "unit": "°C"}
